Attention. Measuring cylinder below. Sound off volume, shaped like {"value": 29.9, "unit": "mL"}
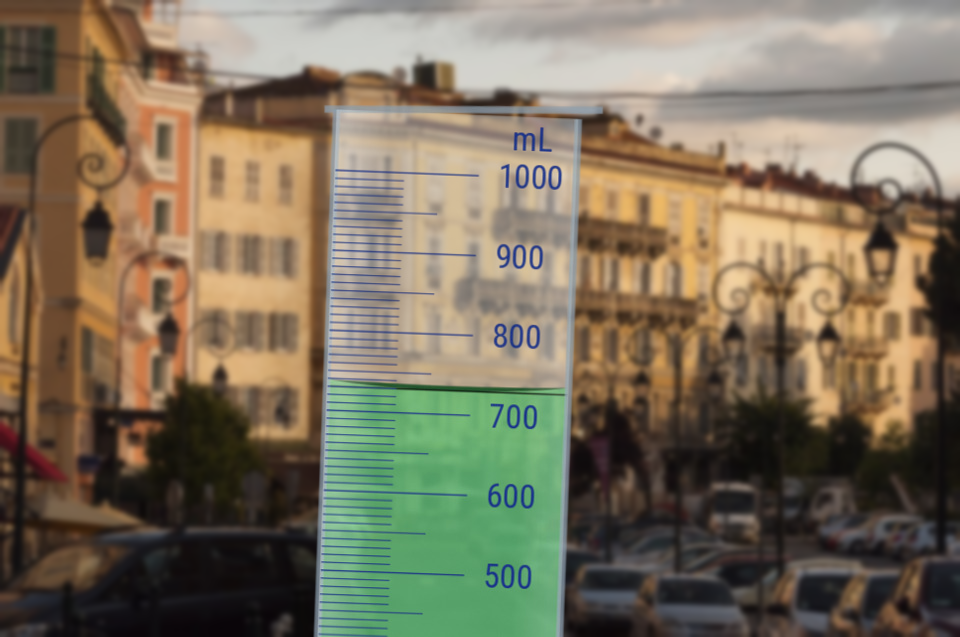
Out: {"value": 730, "unit": "mL"}
